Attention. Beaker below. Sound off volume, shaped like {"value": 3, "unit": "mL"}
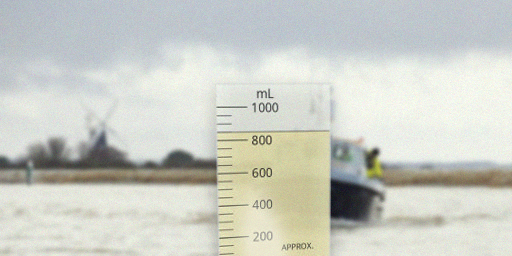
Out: {"value": 850, "unit": "mL"}
